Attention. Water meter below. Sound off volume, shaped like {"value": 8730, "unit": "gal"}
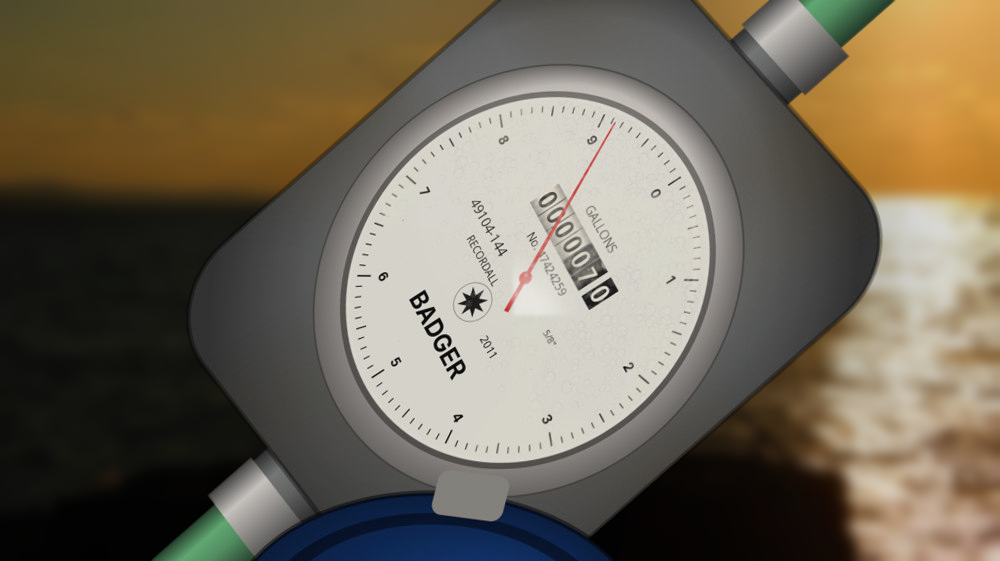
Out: {"value": 69.1, "unit": "gal"}
